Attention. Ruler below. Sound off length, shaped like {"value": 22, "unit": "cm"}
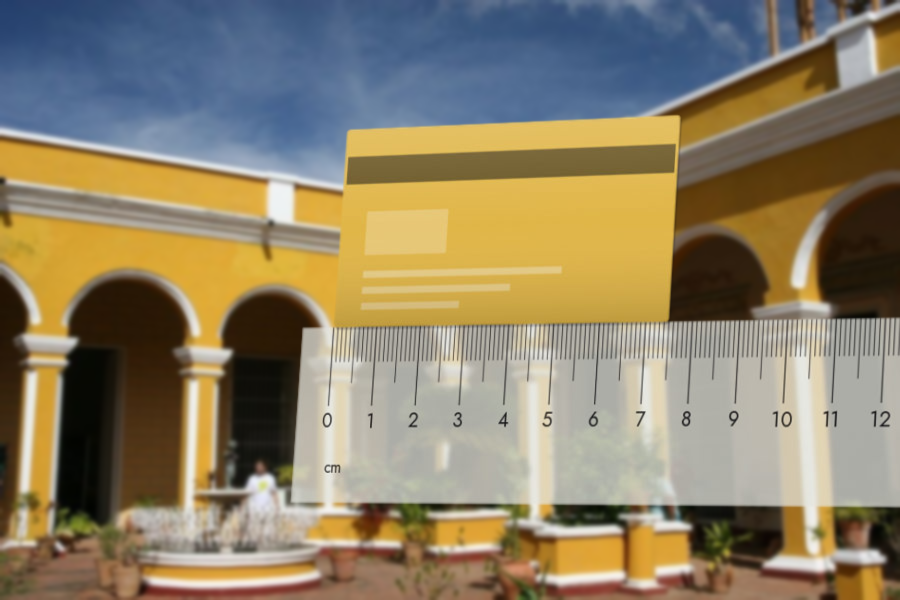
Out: {"value": 7.5, "unit": "cm"}
